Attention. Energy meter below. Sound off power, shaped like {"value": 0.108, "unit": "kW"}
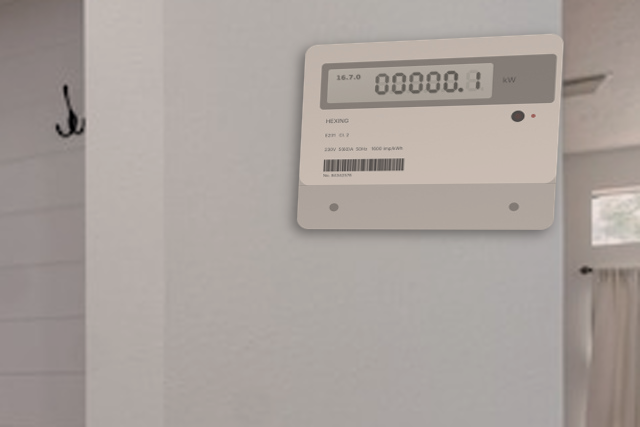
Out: {"value": 0.1, "unit": "kW"}
